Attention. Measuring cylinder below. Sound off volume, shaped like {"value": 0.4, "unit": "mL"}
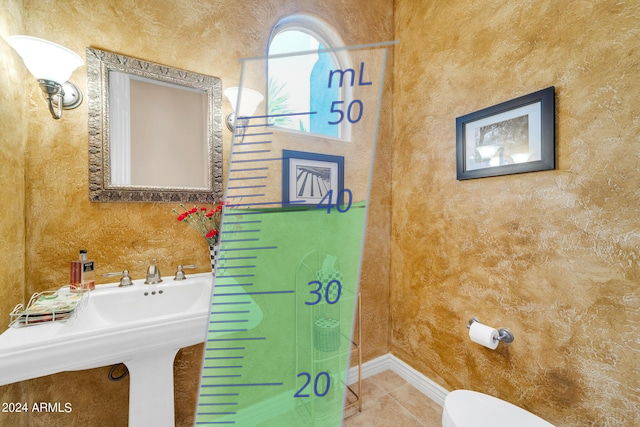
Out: {"value": 39, "unit": "mL"}
